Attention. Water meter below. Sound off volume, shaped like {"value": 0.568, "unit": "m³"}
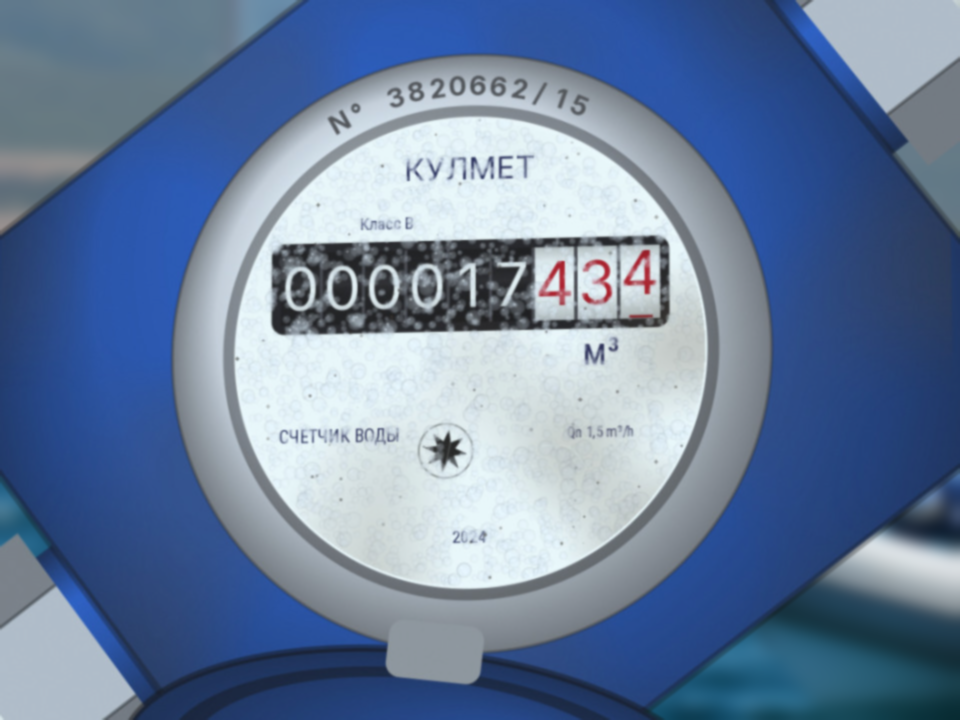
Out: {"value": 17.434, "unit": "m³"}
